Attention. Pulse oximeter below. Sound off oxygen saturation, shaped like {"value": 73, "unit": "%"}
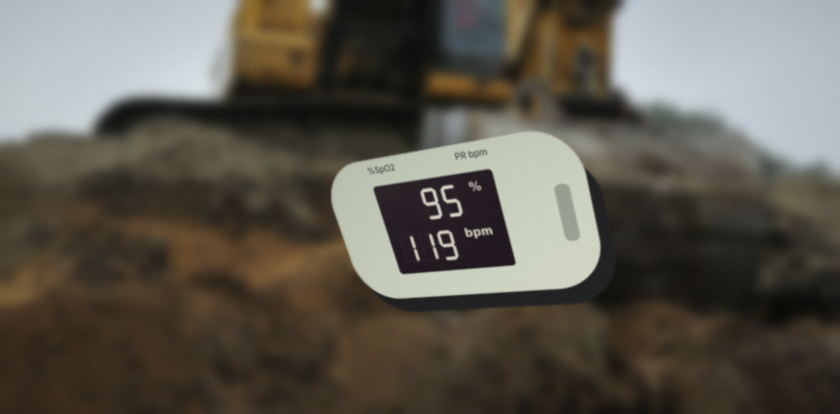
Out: {"value": 95, "unit": "%"}
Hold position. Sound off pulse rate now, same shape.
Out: {"value": 119, "unit": "bpm"}
